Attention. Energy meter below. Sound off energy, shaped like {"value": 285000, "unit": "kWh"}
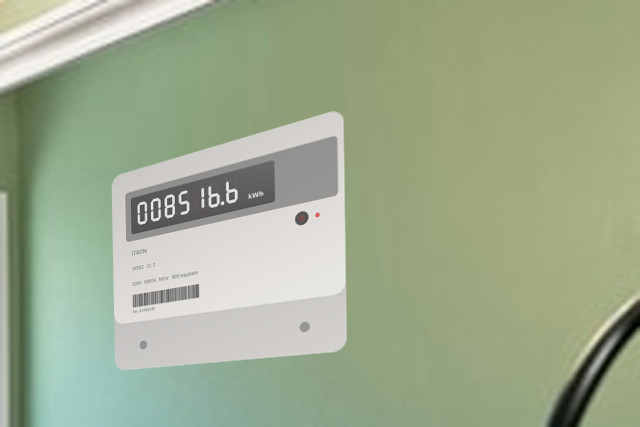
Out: {"value": 8516.6, "unit": "kWh"}
